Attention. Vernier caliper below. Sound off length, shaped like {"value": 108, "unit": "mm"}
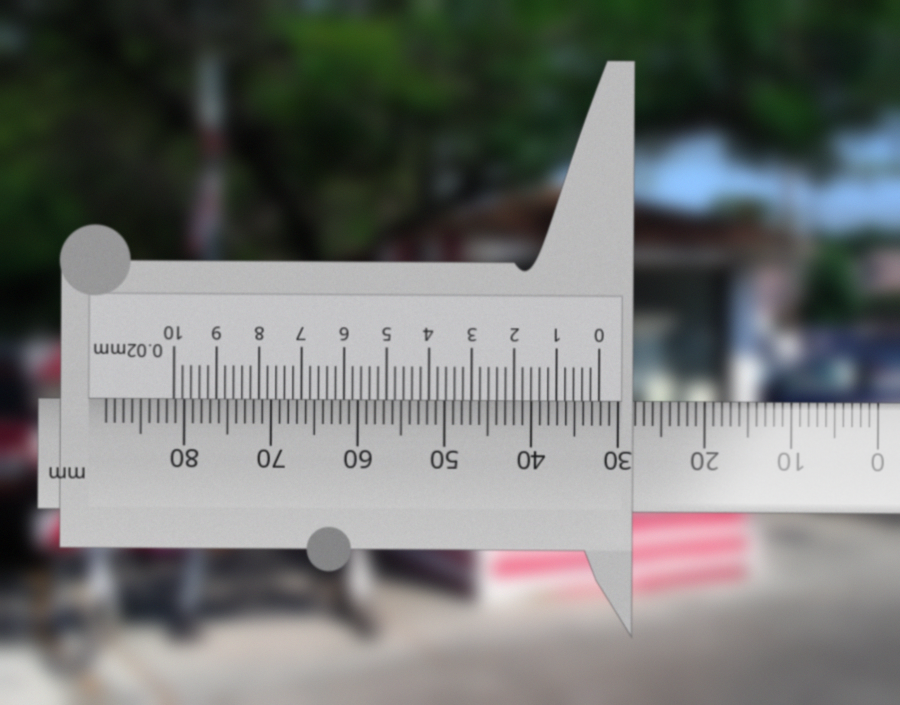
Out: {"value": 32.2, "unit": "mm"}
